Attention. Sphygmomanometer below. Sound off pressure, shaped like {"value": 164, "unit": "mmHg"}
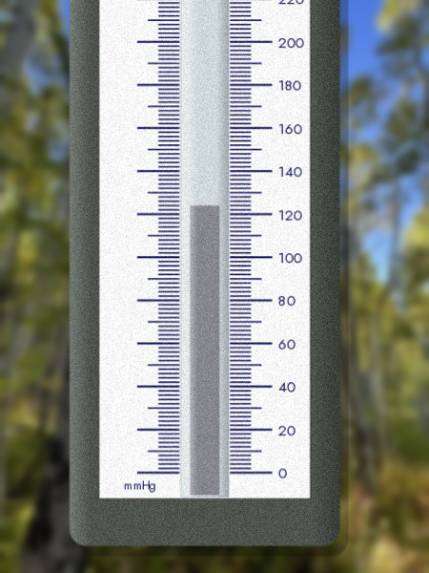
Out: {"value": 124, "unit": "mmHg"}
